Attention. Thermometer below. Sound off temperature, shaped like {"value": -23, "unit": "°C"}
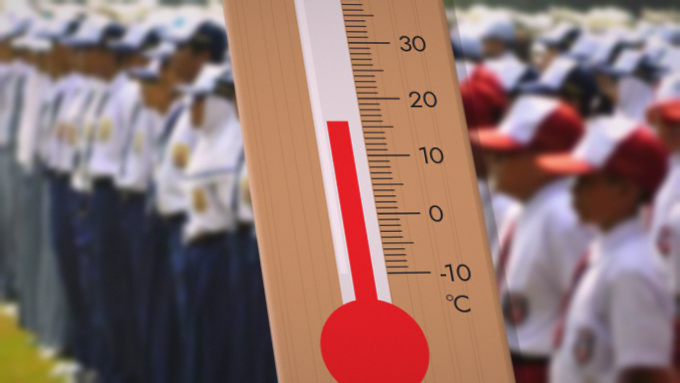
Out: {"value": 16, "unit": "°C"}
